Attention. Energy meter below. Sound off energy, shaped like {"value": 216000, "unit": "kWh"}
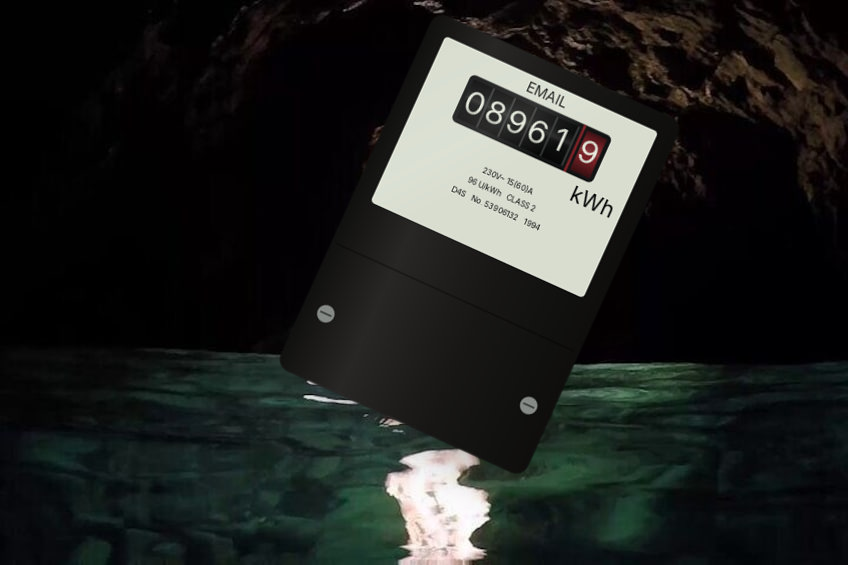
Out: {"value": 8961.9, "unit": "kWh"}
